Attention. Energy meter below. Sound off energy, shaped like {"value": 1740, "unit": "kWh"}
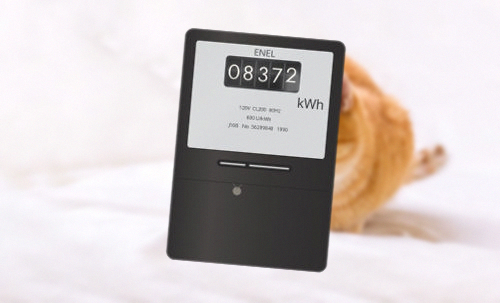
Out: {"value": 8372, "unit": "kWh"}
